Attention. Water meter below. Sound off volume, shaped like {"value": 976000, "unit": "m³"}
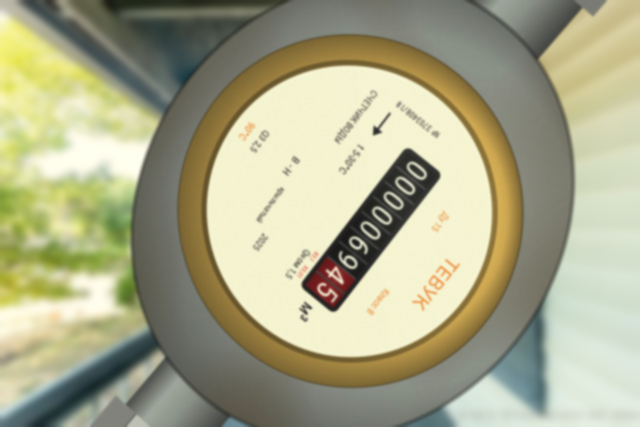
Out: {"value": 69.45, "unit": "m³"}
